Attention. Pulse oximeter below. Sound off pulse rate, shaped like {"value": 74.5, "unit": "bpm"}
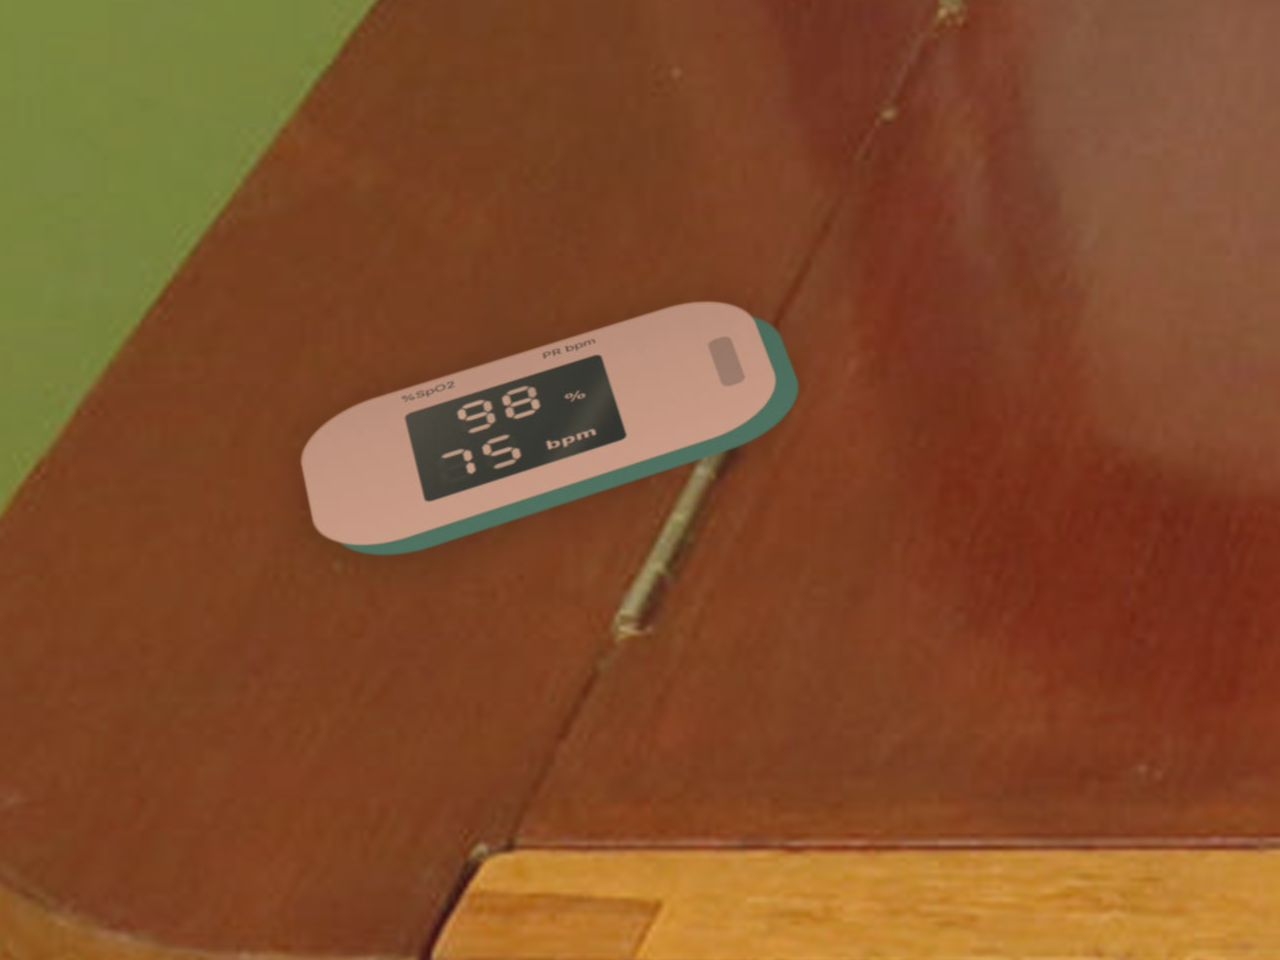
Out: {"value": 75, "unit": "bpm"}
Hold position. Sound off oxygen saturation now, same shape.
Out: {"value": 98, "unit": "%"}
